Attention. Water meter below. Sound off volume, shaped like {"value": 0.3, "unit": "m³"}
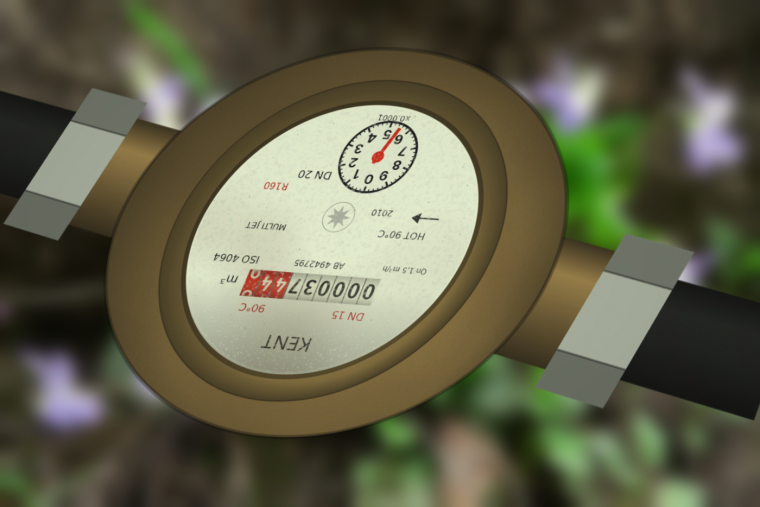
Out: {"value": 37.4485, "unit": "m³"}
